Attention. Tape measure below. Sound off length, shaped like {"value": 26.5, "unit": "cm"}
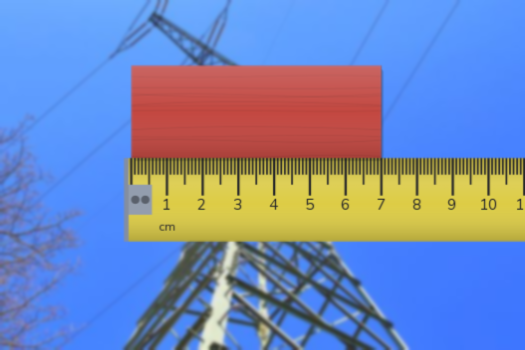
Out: {"value": 7, "unit": "cm"}
